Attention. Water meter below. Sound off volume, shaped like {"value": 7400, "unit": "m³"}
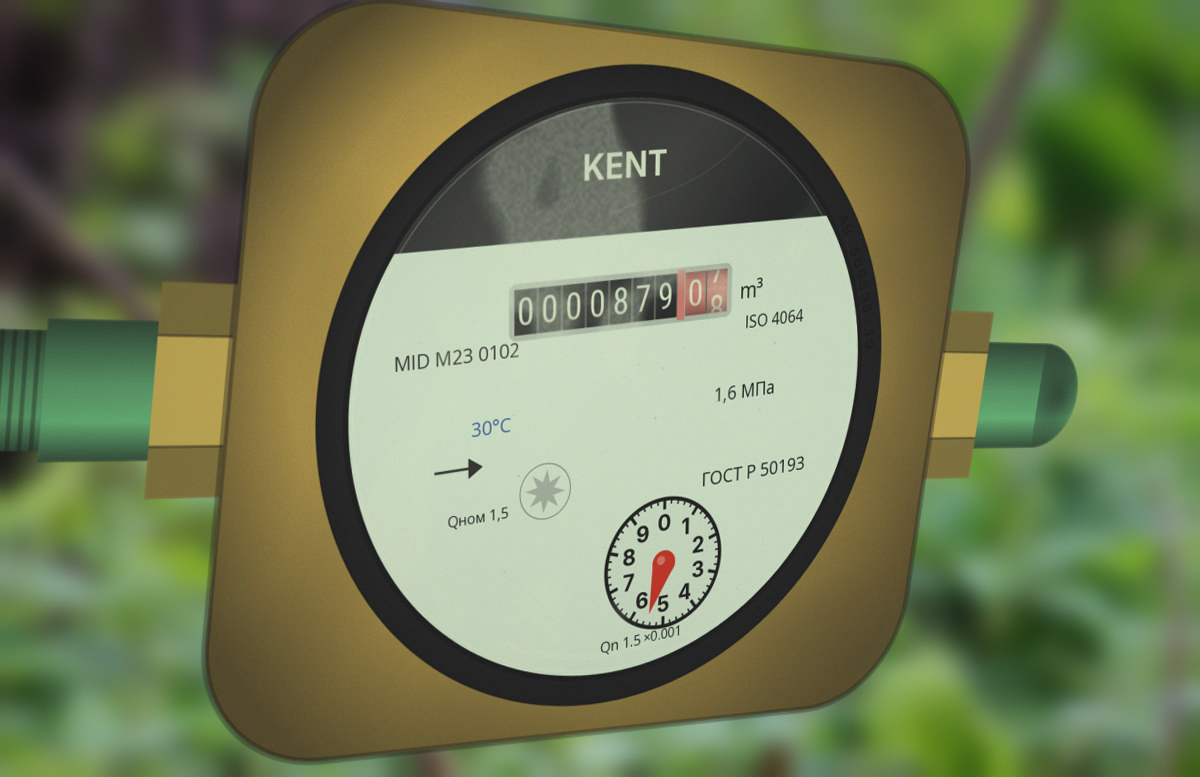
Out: {"value": 879.075, "unit": "m³"}
